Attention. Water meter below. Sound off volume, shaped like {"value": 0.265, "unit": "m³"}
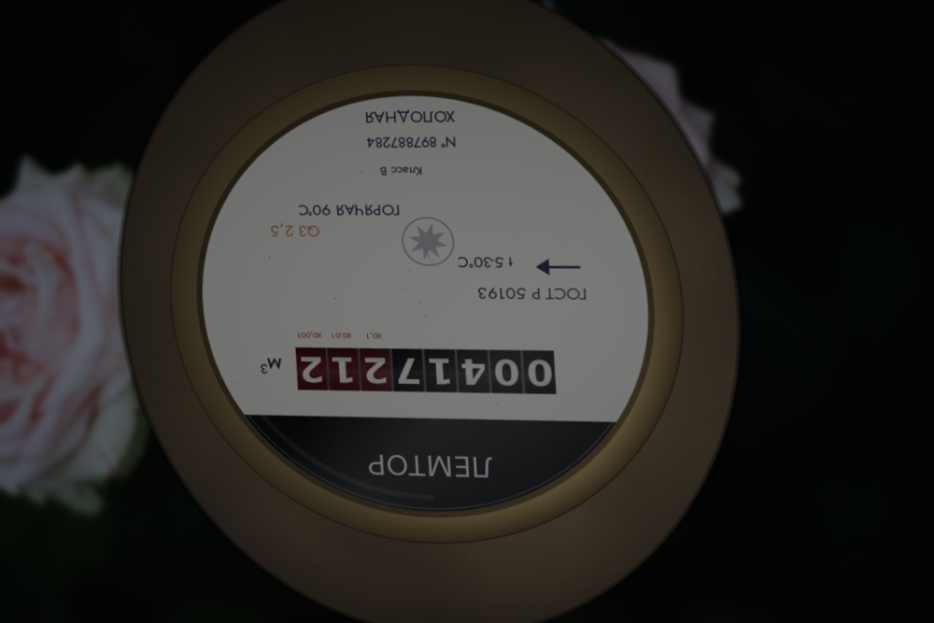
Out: {"value": 417.212, "unit": "m³"}
